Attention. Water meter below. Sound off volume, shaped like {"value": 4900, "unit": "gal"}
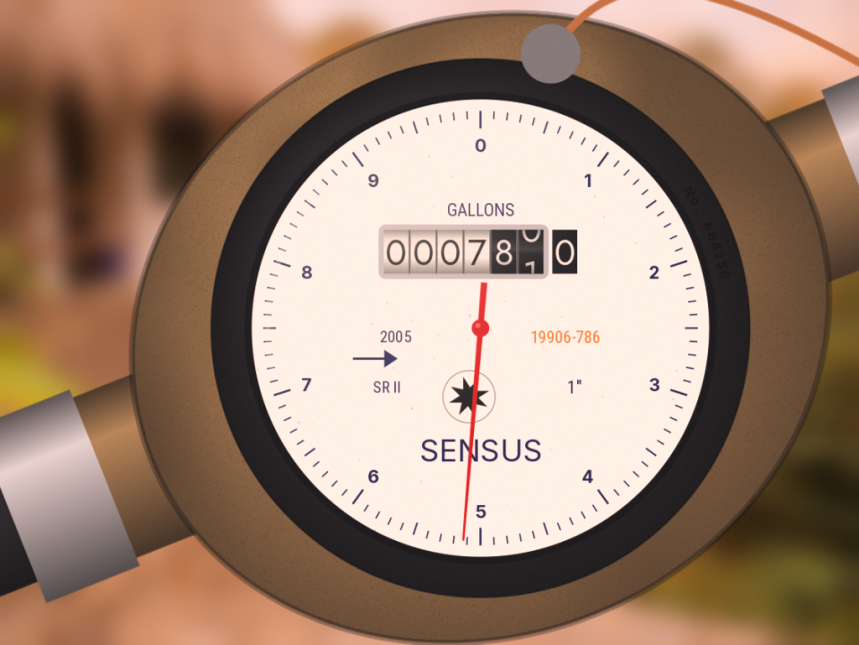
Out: {"value": 7805.1, "unit": "gal"}
